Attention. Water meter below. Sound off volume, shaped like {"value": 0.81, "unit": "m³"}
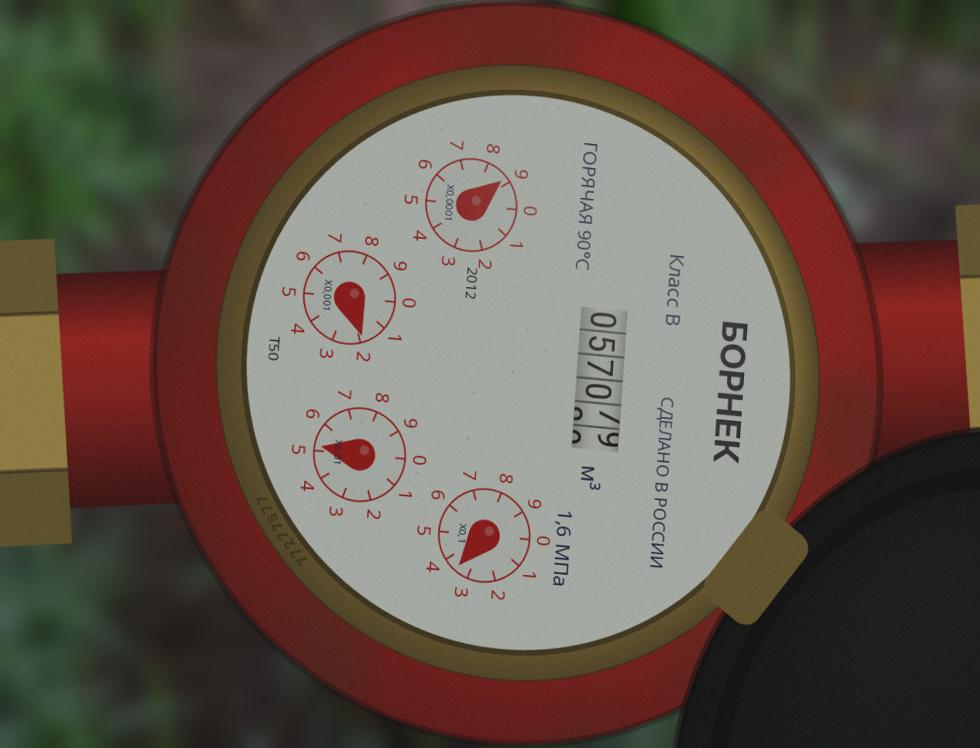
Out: {"value": 57079.3518, "unit": "m³"}
